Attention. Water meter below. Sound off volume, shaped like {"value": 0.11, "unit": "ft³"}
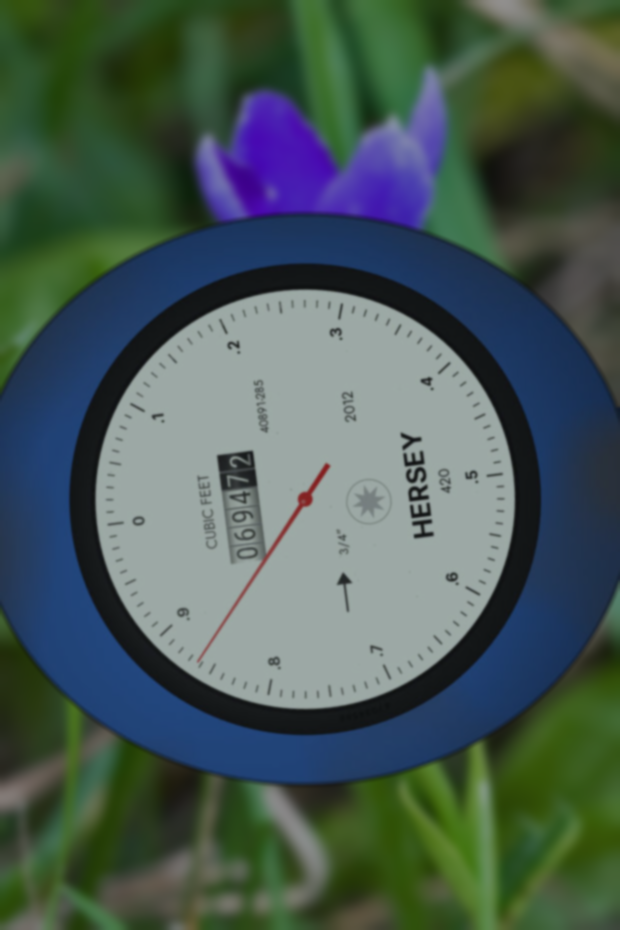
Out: {"value": 69471.86, "unit": "ft³"}
